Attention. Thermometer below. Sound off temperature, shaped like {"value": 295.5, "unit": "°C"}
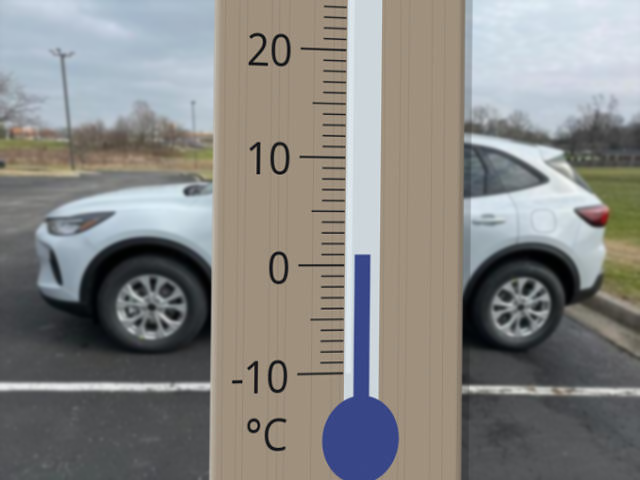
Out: {"value": 1, "unit": "°C"}
